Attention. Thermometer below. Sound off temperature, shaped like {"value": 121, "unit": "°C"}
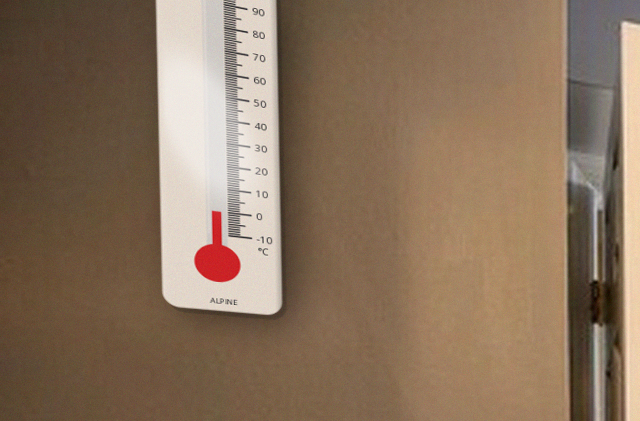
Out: {"value": 0, "unit": "°C"}
